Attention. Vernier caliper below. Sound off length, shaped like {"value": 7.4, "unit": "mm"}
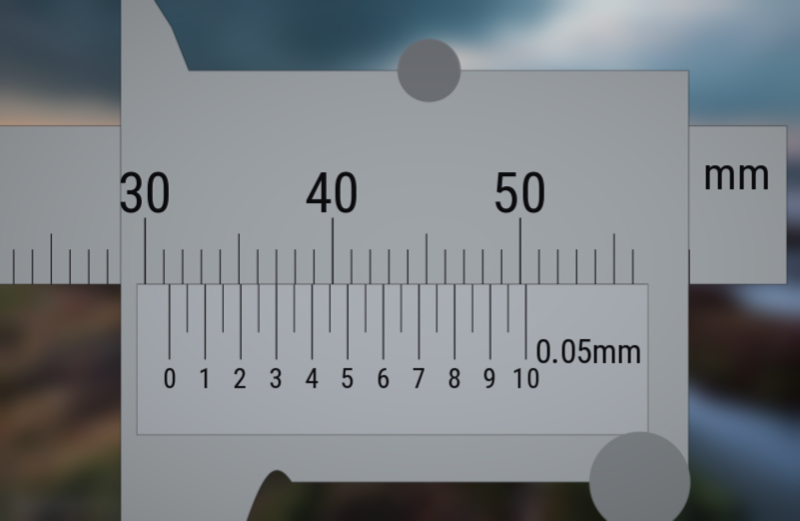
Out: {"value": 31.3, "unit": "mm"}
